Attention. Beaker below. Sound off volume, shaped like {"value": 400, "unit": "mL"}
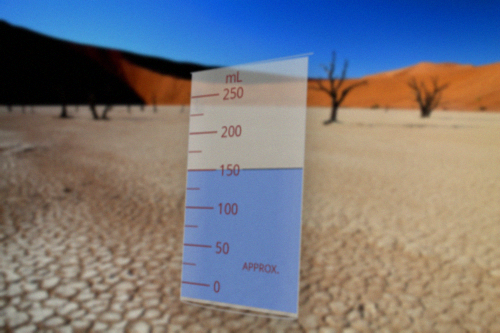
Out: {"value": 150, "unit": "mL"}
